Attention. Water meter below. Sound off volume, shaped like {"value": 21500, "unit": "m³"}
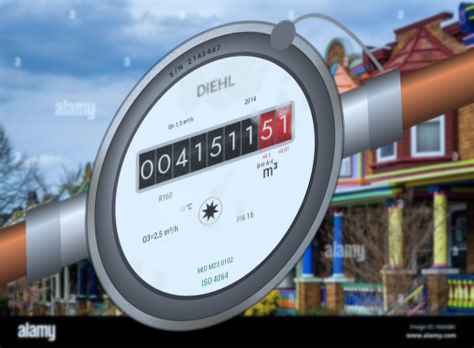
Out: {"value": 41511.51, "unit": "m³"}
